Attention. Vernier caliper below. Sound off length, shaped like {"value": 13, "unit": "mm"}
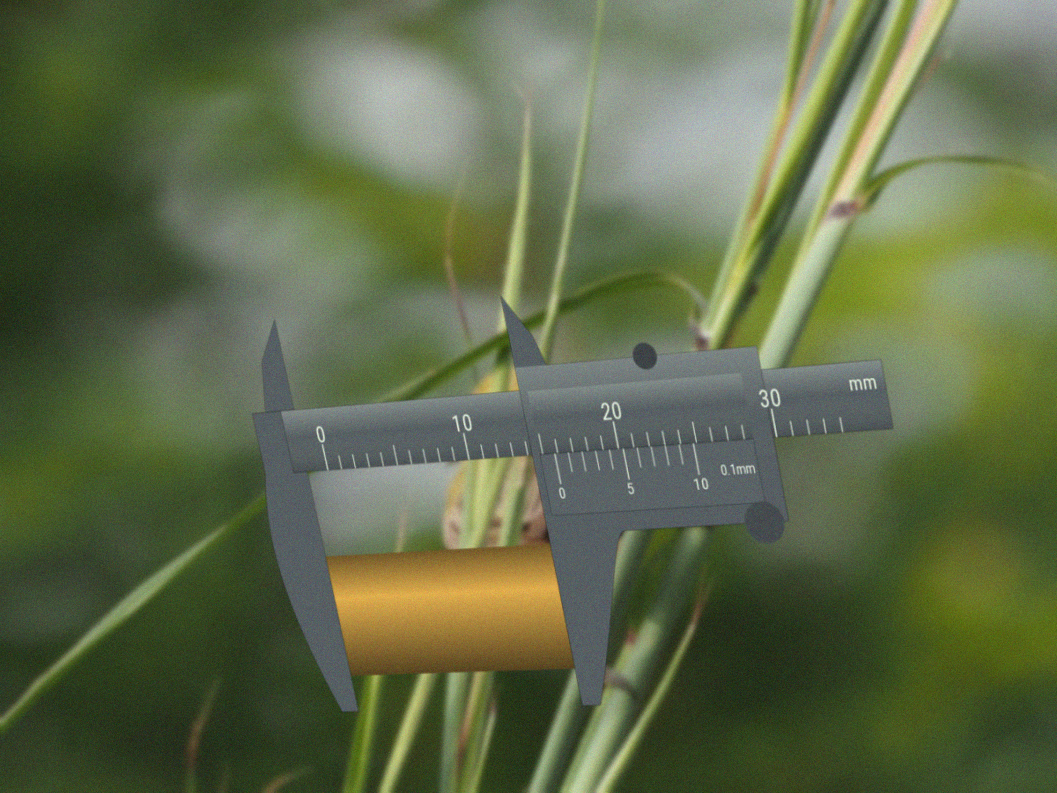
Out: {"value": 15.8, "unit": "mm"}
